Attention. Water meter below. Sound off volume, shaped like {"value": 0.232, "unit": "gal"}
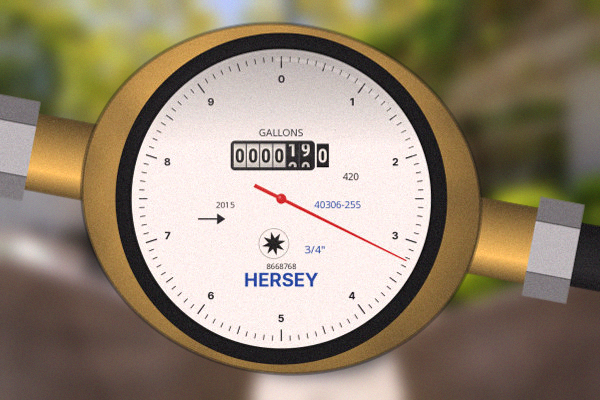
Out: {"value": 193.2, "unit": "gal"}
